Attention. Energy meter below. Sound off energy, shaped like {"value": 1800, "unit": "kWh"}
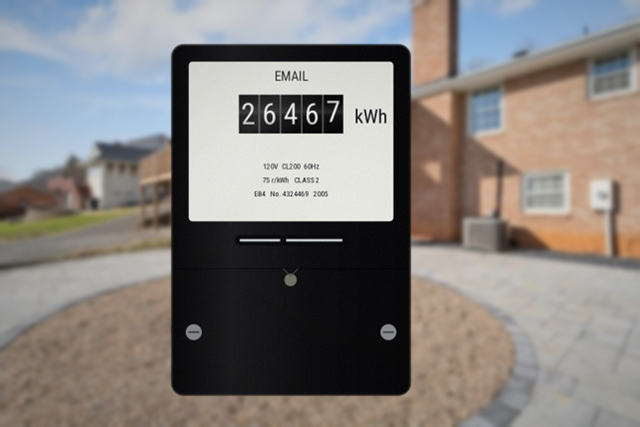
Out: {"value": 26467, "unit": "kWh"}
